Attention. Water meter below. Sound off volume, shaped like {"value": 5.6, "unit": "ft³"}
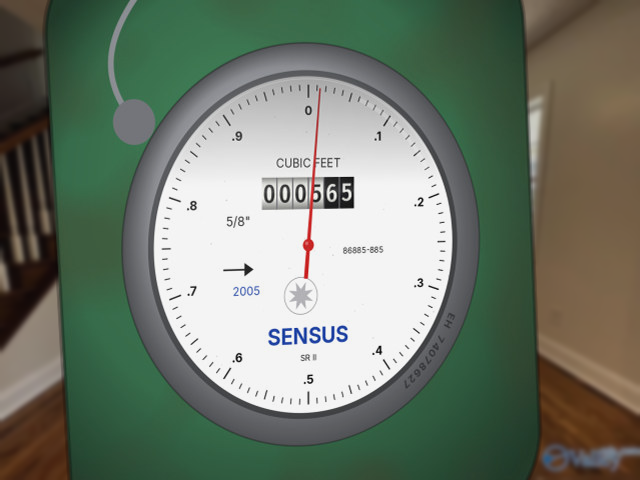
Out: {"value": 565.01, "unit": "ft³"}
